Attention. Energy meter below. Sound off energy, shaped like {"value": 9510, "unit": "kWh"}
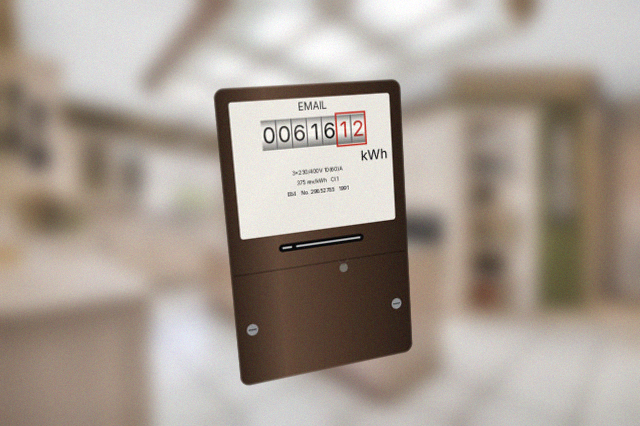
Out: {"value": 616.12, "unit": "kWh"}
